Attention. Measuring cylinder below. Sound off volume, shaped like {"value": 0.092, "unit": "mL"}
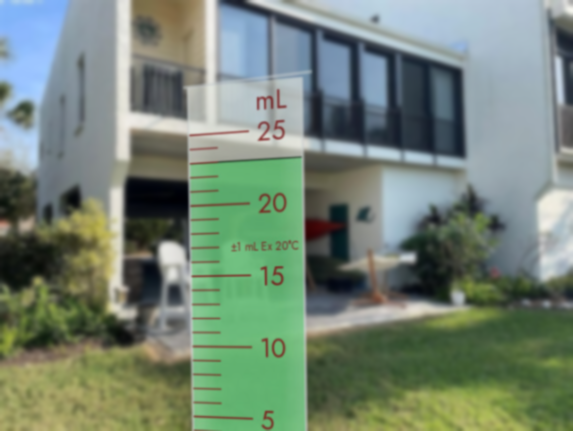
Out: {"value": 23, "unit": "mL"}
